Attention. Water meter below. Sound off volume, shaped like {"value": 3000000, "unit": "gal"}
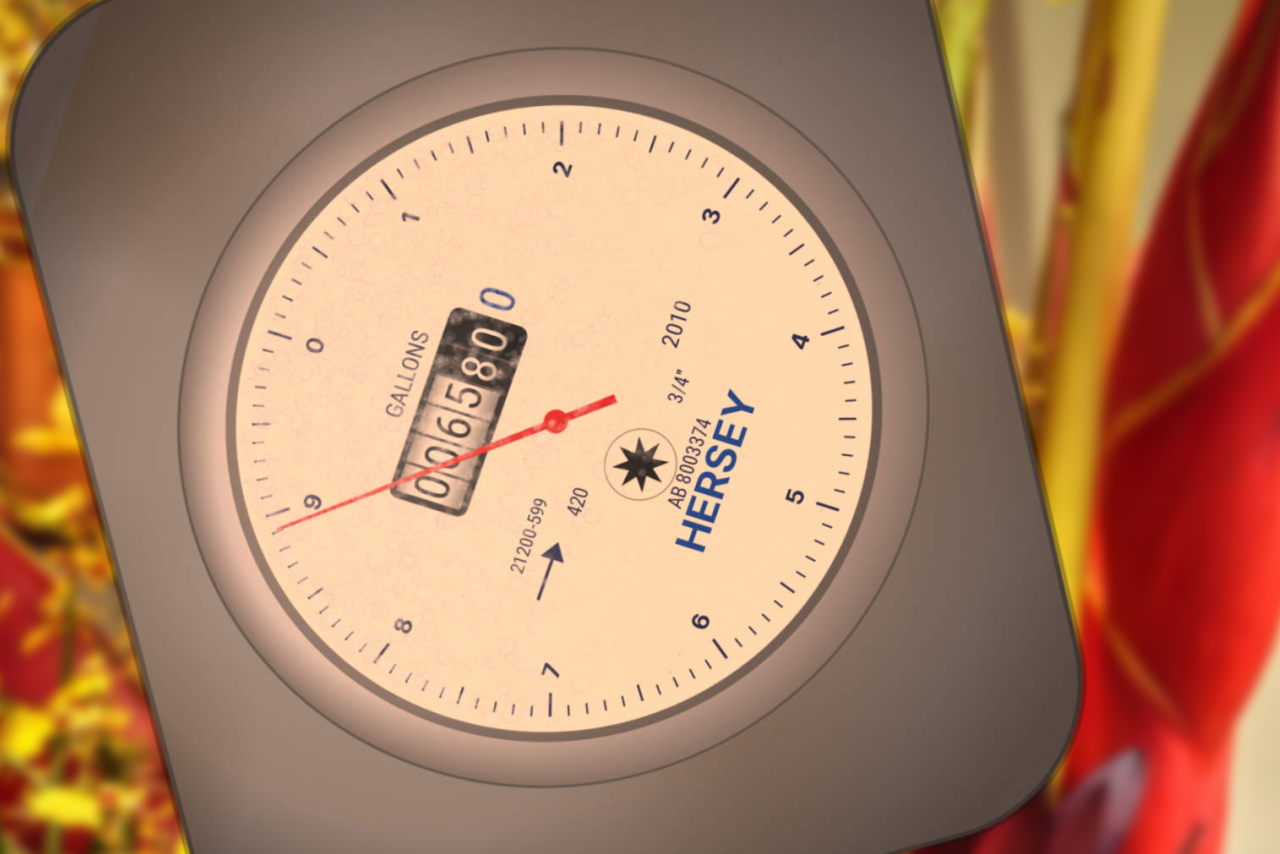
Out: {"value": 65798.9, "unit": "gal"}
